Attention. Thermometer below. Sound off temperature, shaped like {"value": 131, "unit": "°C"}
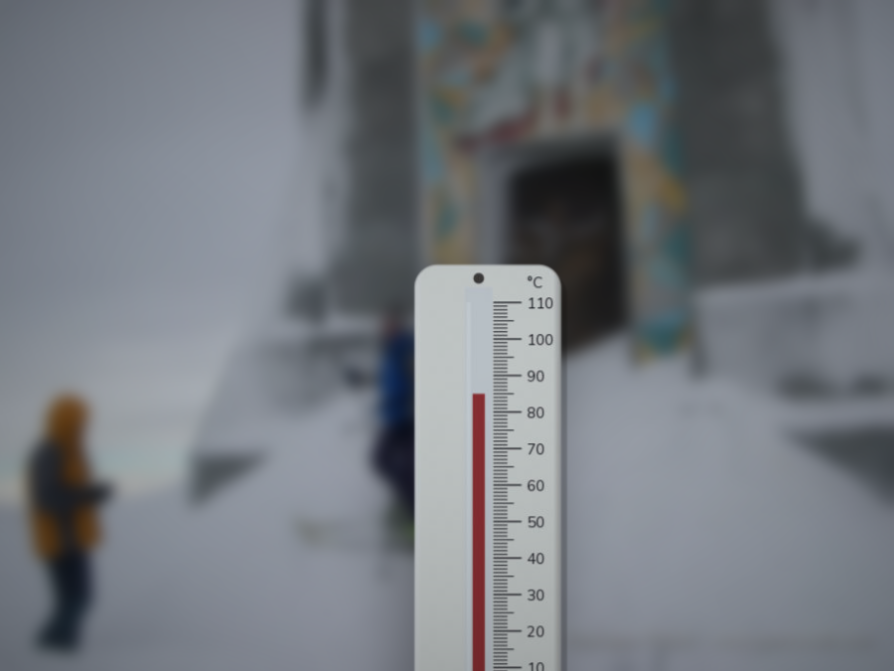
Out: {"value": 85, "unit": "°C"}
